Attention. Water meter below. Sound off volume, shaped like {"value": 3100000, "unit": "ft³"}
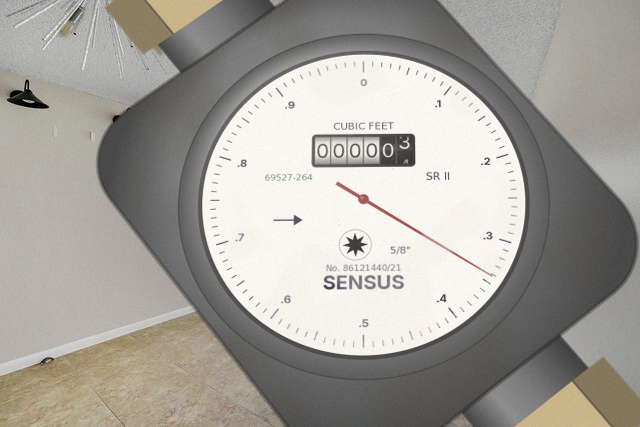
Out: {"value": 3.34, "unit": "ft³"}
